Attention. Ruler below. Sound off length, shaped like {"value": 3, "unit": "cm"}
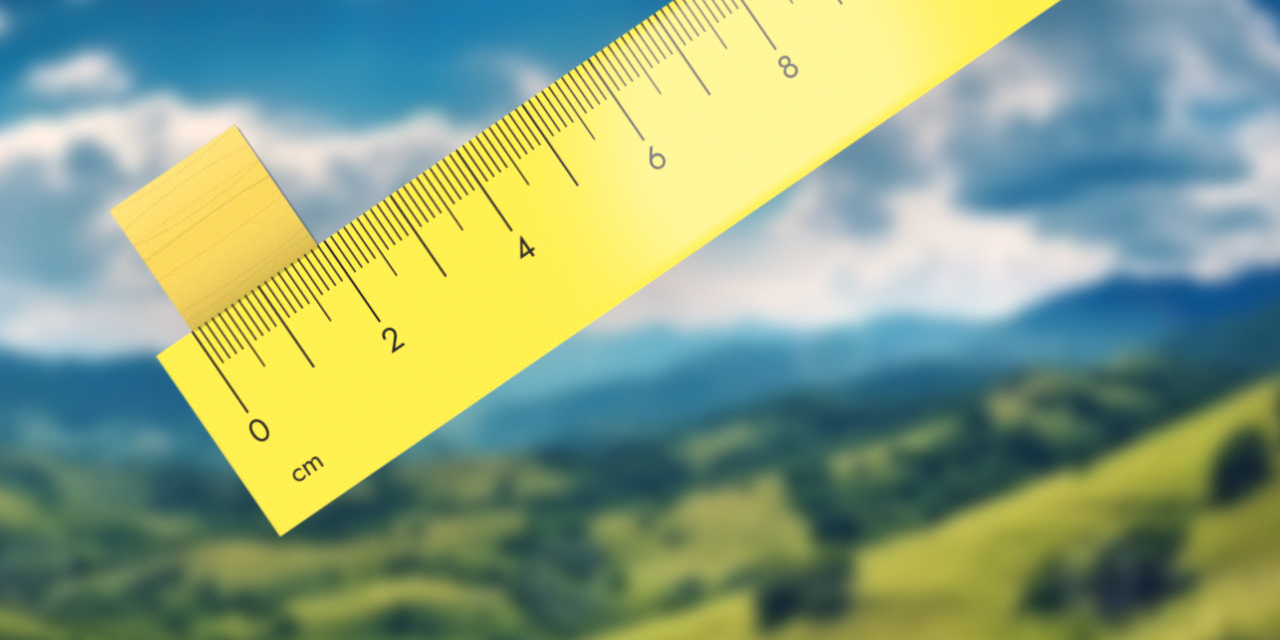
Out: {"value": 1.9, "unit": "cm"}
